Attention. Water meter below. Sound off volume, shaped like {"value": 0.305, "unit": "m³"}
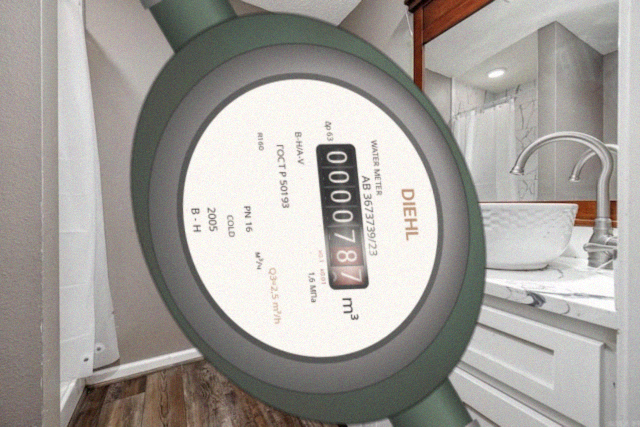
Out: {"value": 7.87, "unit": "m³"}
